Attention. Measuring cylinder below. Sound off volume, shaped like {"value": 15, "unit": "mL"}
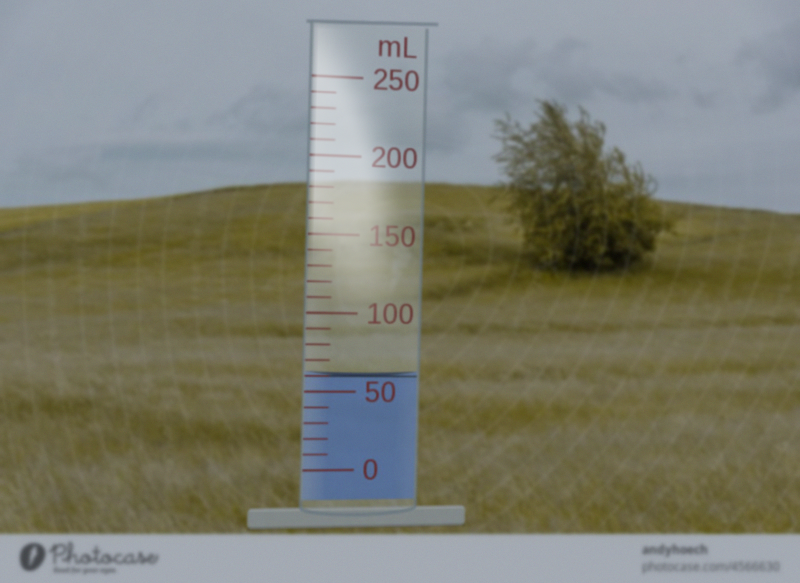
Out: {"value": 60, "unit": "mL"}
